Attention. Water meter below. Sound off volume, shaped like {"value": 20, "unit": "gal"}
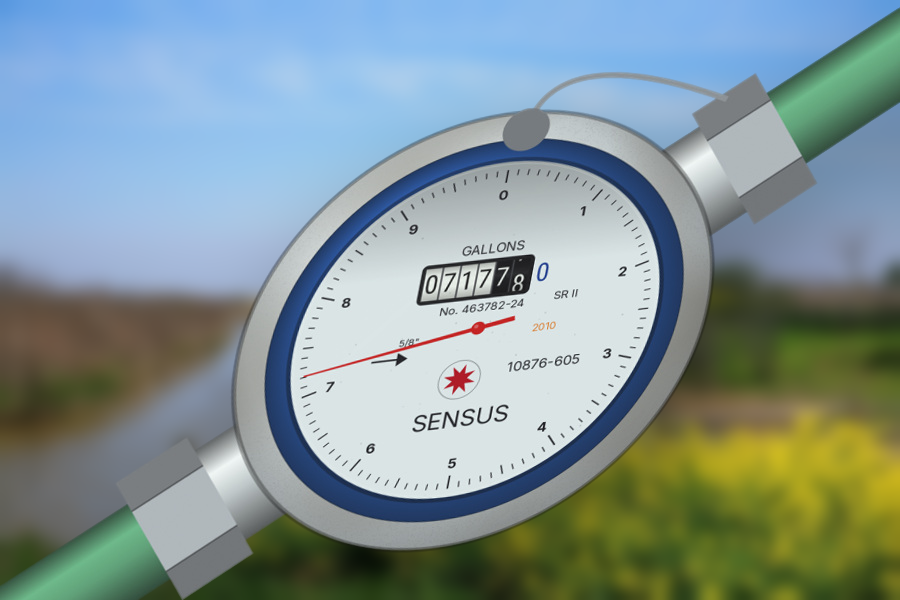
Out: {"value": 717777.2, "unit": "gal"}
